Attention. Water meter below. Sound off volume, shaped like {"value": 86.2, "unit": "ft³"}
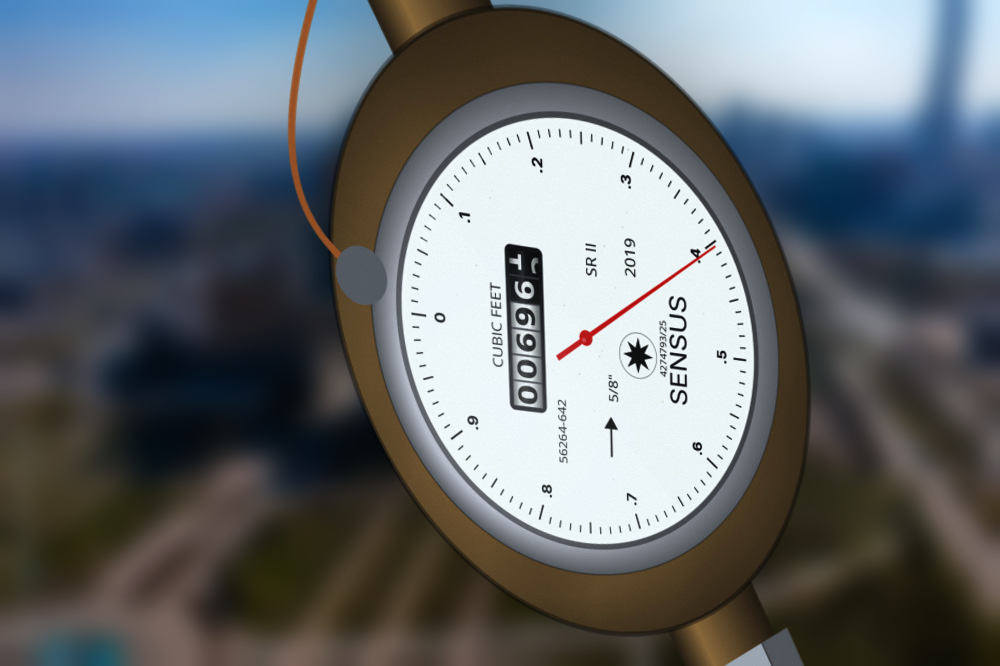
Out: {"value": 6961.40, "unit": "ft³"}
